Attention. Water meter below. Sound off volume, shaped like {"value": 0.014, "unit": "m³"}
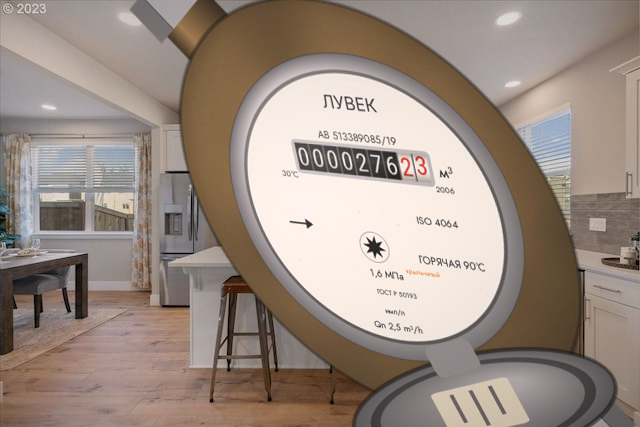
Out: {"value": 276.23, "unit": "m³"}
